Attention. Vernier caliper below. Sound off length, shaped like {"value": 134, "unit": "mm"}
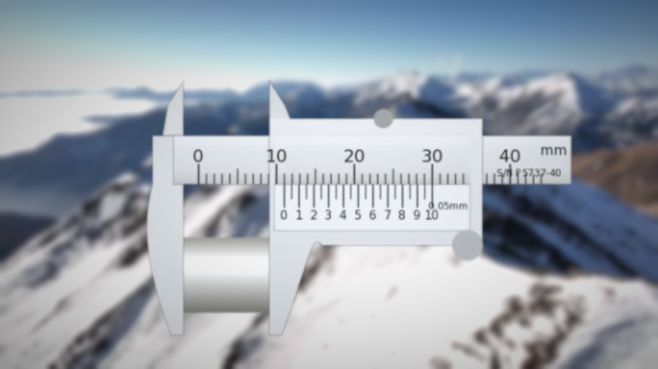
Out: {"value": 11.0, "unit": "mm"}
